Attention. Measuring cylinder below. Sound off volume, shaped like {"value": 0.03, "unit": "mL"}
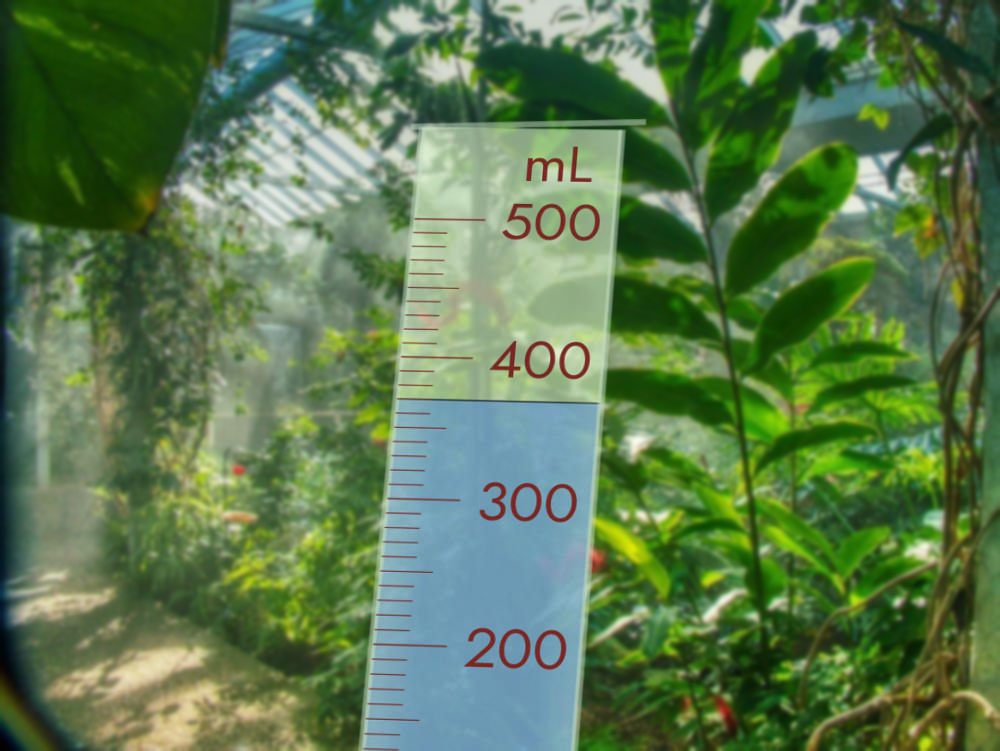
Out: {"value": 370, "unit": "mL"}
